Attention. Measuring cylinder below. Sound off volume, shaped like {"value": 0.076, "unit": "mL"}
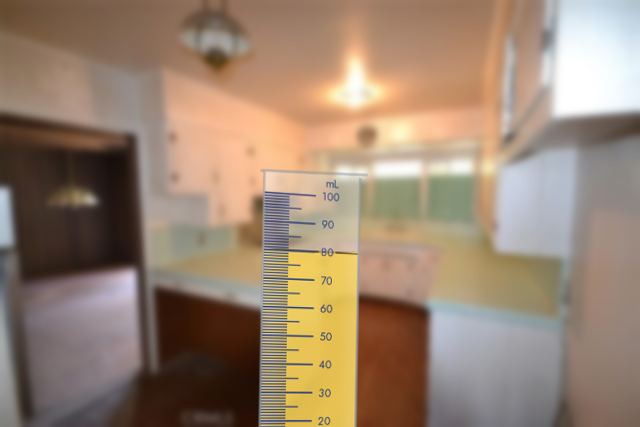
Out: {"value": 80, "unit": "mL"}
